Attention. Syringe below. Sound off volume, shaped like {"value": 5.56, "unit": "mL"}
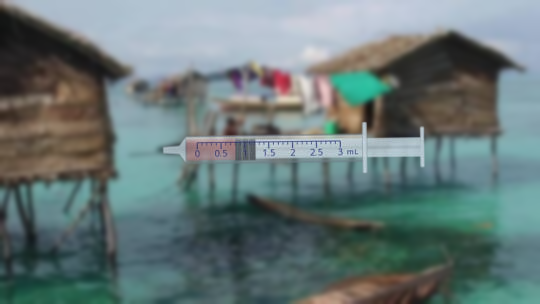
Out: {"value": 0.8, "unit": "mL"}
